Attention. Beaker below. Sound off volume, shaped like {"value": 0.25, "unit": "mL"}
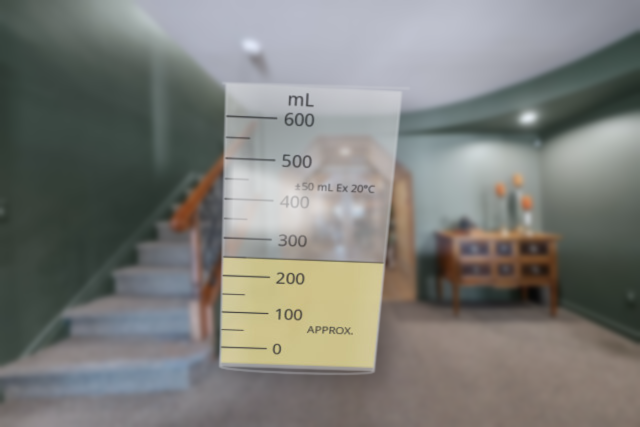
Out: {"value": 250, "unit": "mL"}
